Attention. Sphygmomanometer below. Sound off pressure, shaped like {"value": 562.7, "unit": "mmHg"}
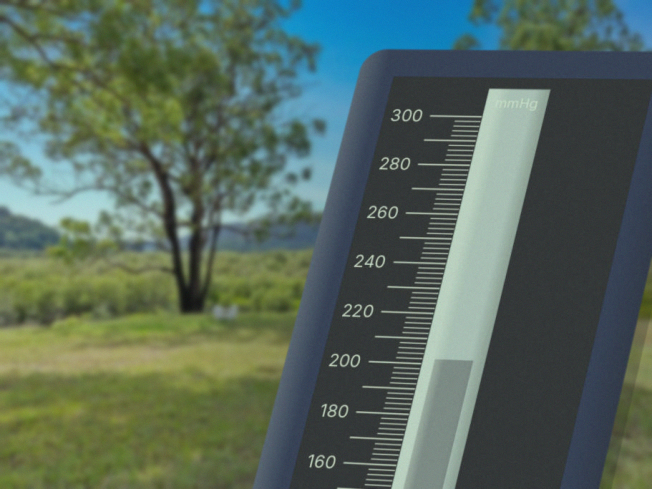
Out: {"value": 202, "unit": "mmHg"}
